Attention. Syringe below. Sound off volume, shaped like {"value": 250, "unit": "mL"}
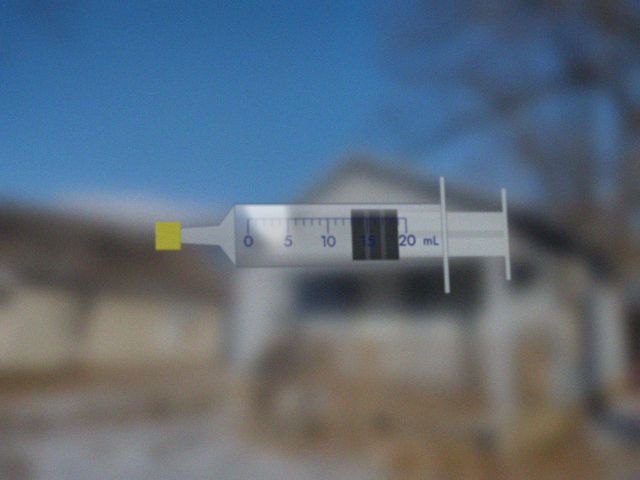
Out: {"value": 13, "unit": "mL"}
